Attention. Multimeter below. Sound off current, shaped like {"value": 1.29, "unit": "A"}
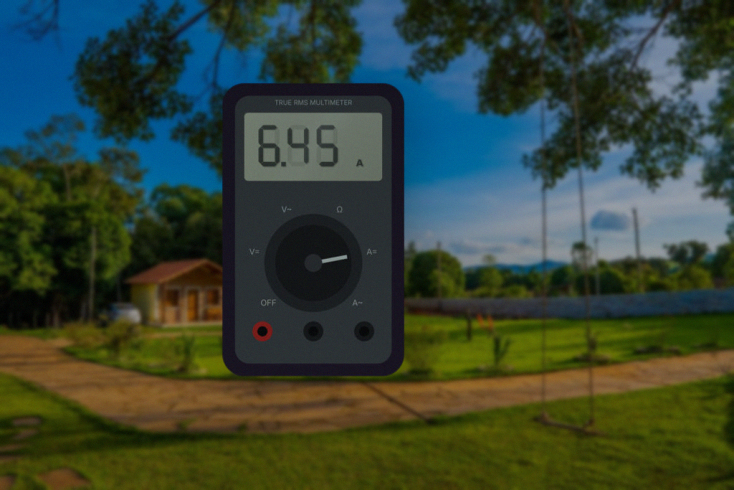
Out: {"value": 6.45, "unit": "A"}
